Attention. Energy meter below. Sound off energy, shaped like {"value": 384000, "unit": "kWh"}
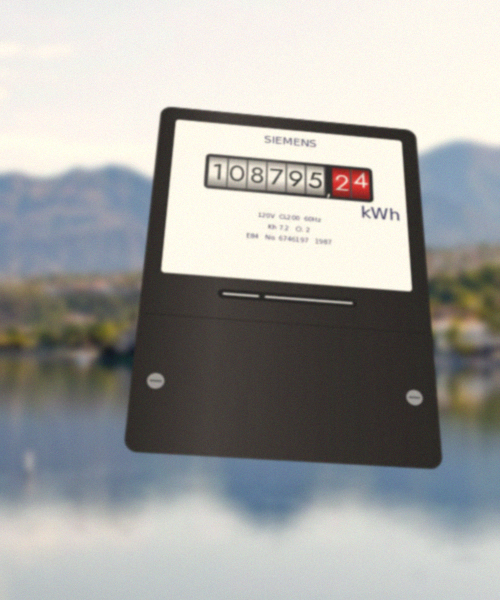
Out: {"value": 108795.24, "unit": "kWh"}
